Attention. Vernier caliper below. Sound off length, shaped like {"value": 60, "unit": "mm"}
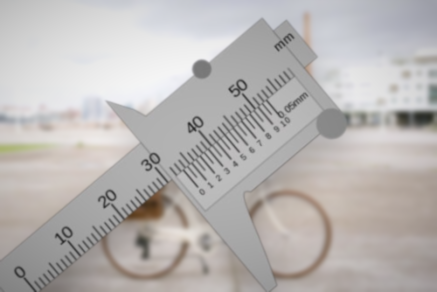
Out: {"value": 33.5, "unit": "mm"}
